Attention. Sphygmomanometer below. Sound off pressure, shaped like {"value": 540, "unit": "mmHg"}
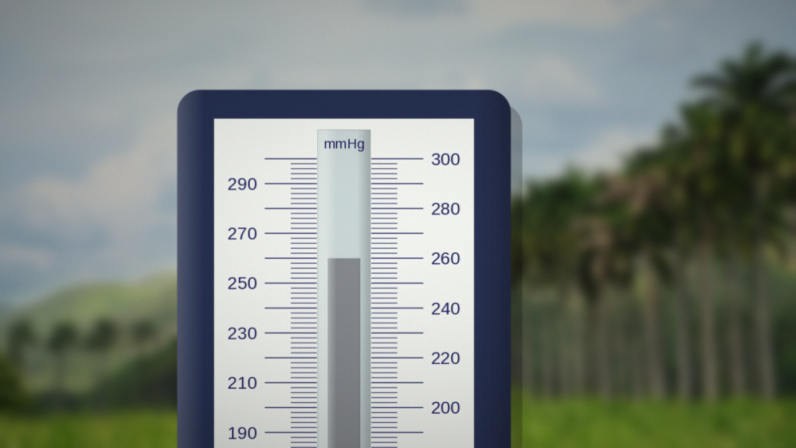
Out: {"value": 260, "unit": "mmHg"}
